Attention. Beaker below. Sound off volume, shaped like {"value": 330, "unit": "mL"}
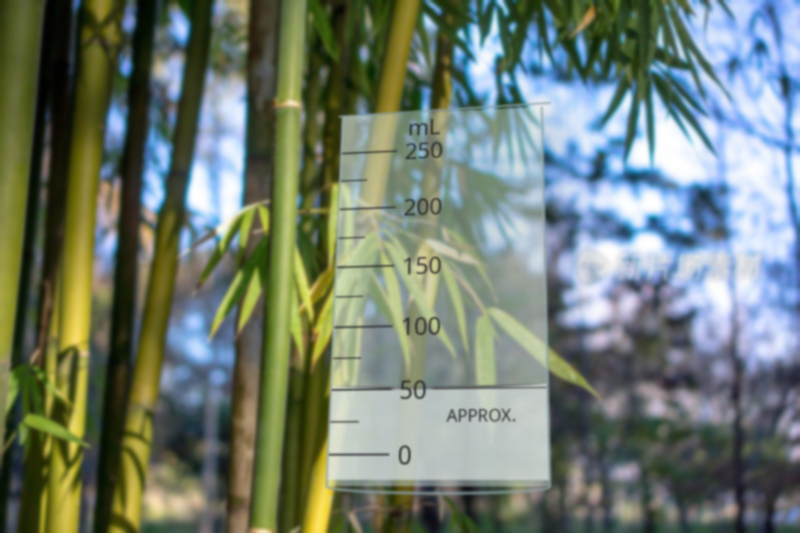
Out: {"value": 50, "unit": "mL"}
